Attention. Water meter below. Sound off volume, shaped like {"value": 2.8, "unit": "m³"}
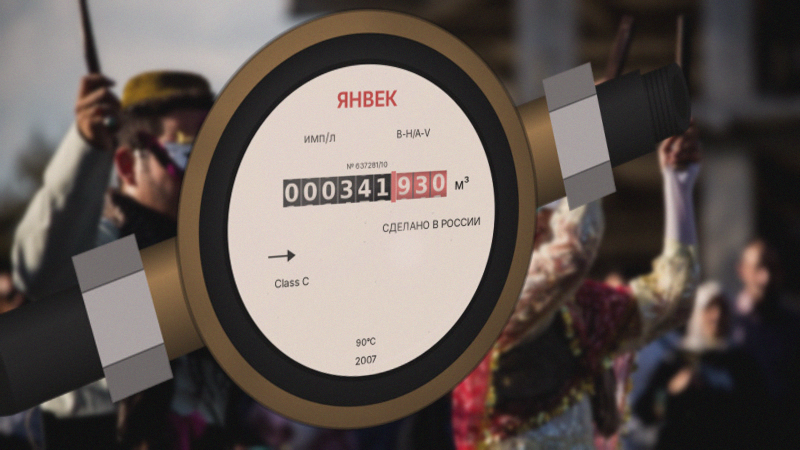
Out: {"value": 341.930, "unit": "m³"}
